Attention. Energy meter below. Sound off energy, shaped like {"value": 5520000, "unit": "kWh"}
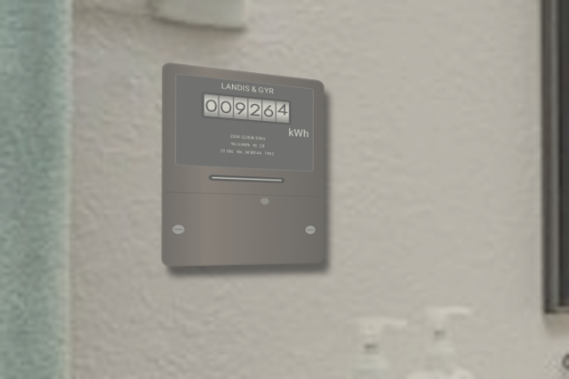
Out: {"value": 9264, "unit": "kWh"}
